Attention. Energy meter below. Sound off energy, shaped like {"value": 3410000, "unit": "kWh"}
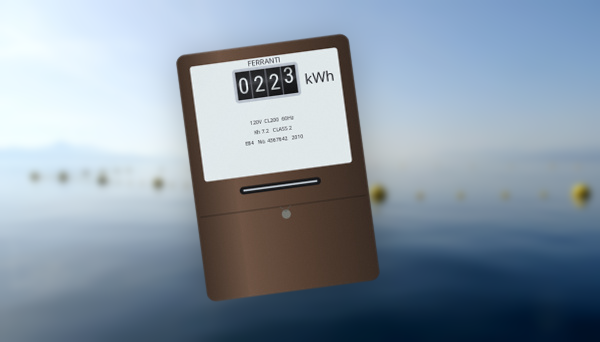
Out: {"value": 223, "unit": "kWh"}
